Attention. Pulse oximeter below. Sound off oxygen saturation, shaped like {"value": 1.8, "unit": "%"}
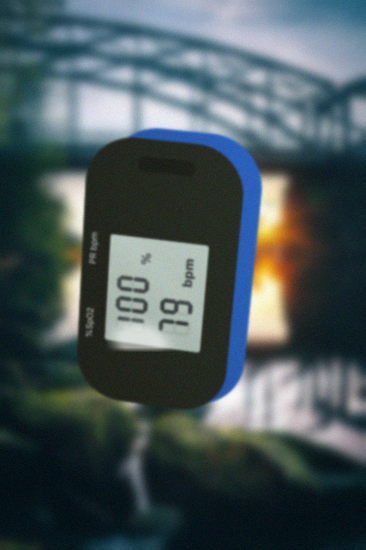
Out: {"value": 100, "unit": "%"}
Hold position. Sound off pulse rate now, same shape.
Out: {"value": 79, "unit": "bpm"}
